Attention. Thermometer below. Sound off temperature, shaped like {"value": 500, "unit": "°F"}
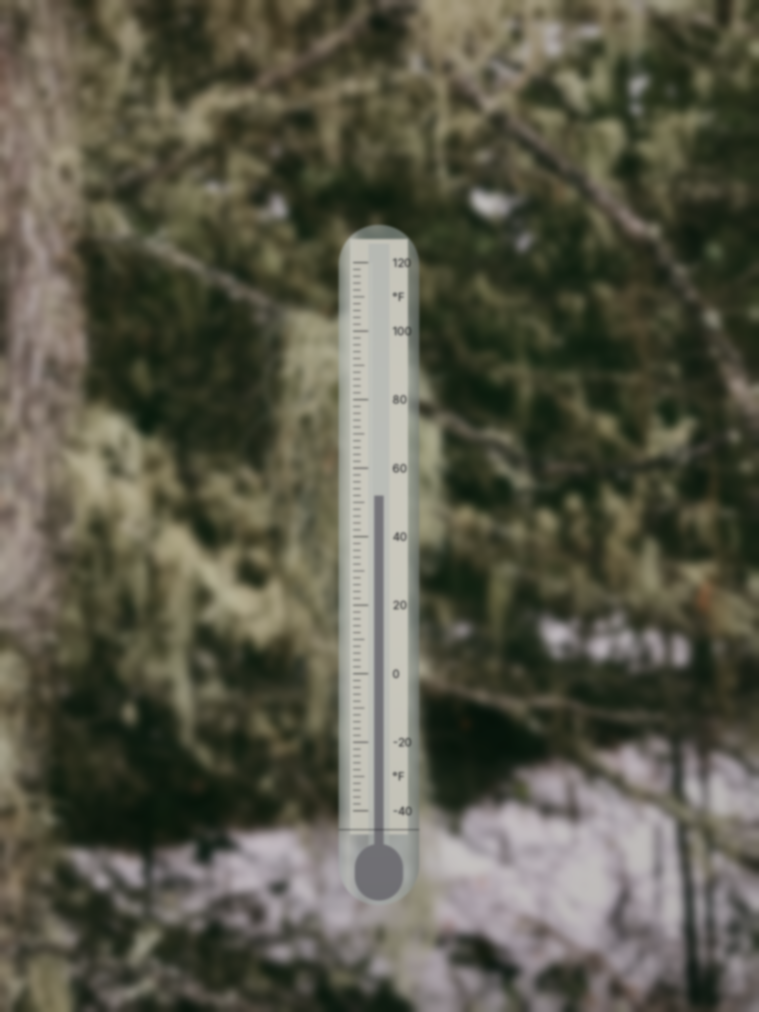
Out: {"value": 52, "unit": "°F"}
